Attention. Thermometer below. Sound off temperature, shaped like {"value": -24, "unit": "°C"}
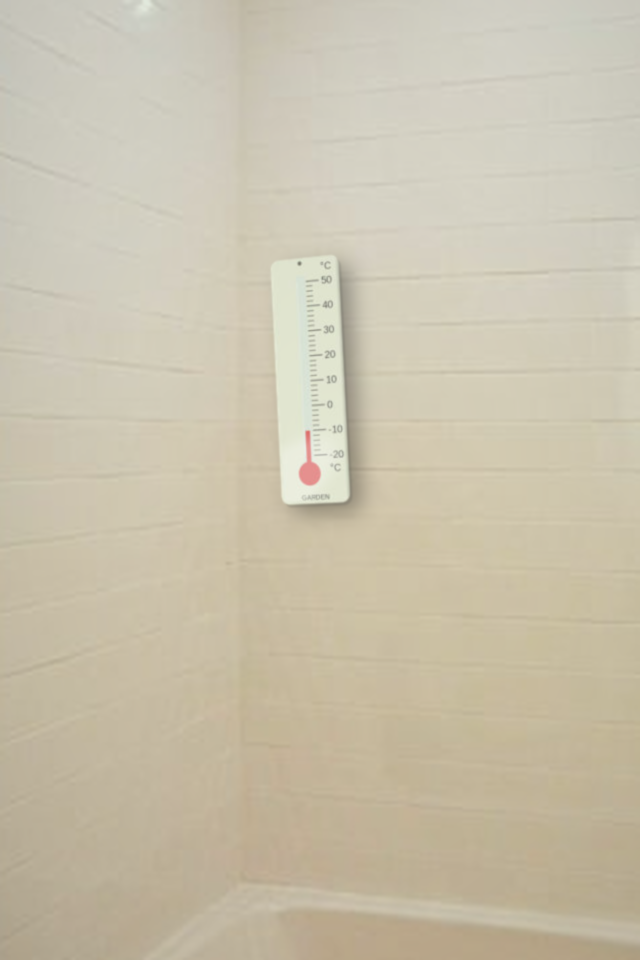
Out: {"value": -10, "unit": "°C"}
